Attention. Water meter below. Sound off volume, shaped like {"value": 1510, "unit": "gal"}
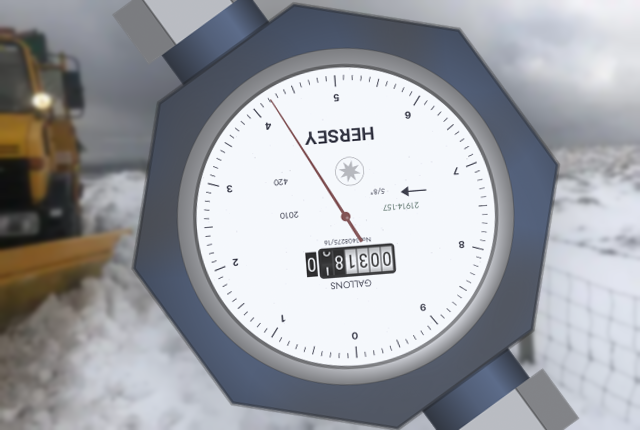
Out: {"value": 31814.2, "unit": "gal"}
